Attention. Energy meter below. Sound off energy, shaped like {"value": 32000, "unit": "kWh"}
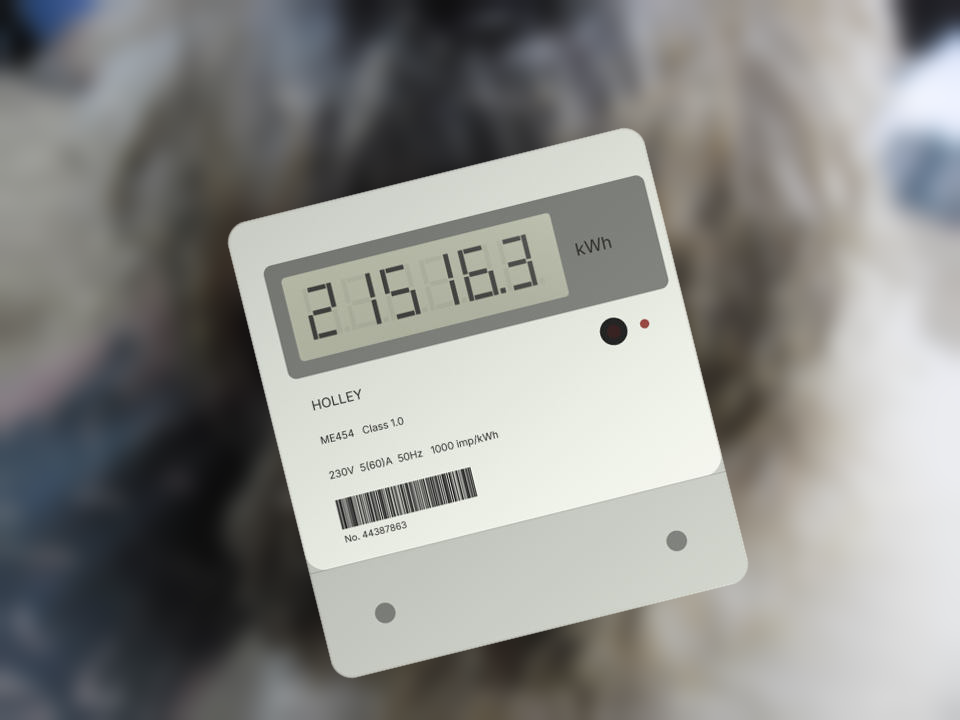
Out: {"value": 21516.3, "unit": "kWh"}
